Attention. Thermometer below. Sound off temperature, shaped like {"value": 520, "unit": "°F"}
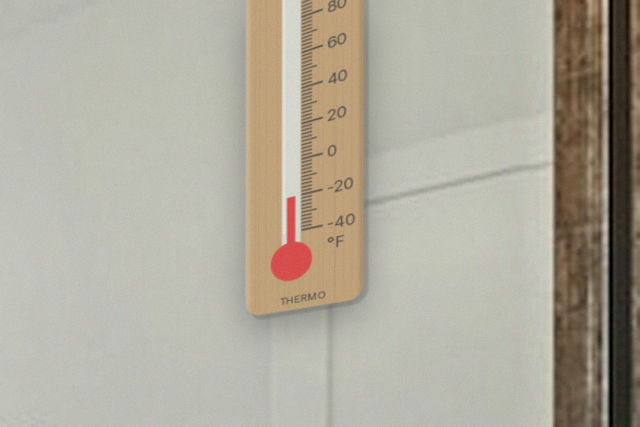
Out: {"value": -20, "unit": "°F"}
